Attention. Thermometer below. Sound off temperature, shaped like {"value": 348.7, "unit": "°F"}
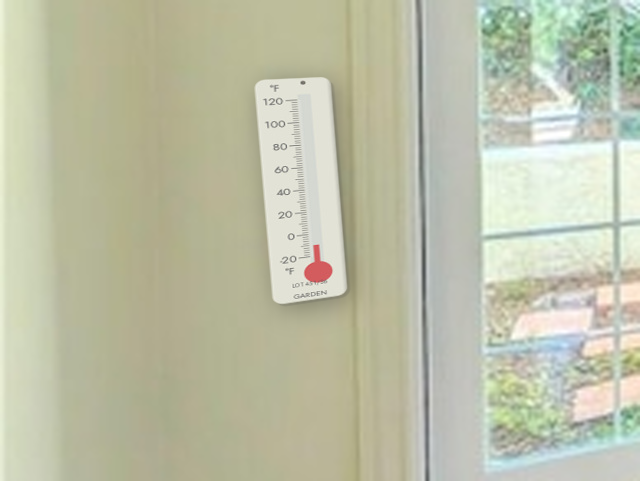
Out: {"value": -10, "unit": "°F"}
